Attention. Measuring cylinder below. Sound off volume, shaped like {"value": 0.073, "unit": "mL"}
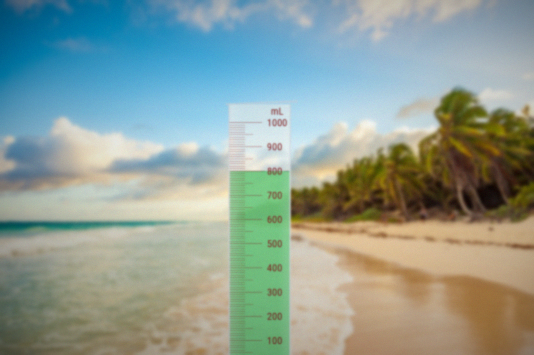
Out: {"value": 800, "unit": "mL"}
